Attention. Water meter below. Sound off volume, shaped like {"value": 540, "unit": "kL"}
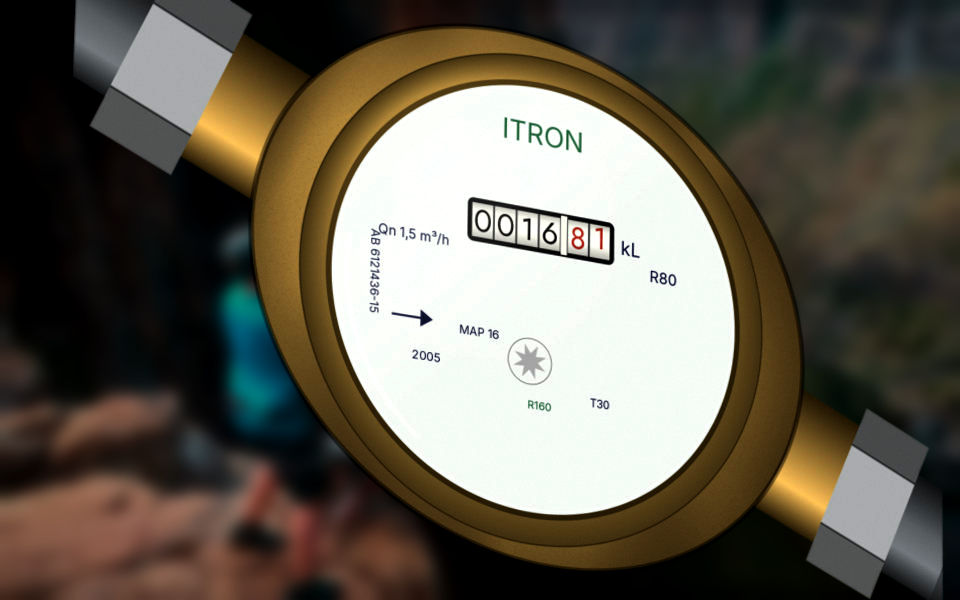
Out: {"value": 16.81, "unit": "kL"}
